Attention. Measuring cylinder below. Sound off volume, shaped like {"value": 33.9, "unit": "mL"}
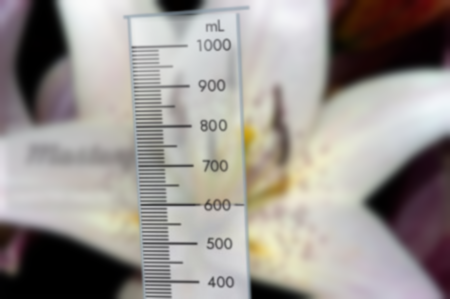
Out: {"value": 600, "unit": "mL"}
